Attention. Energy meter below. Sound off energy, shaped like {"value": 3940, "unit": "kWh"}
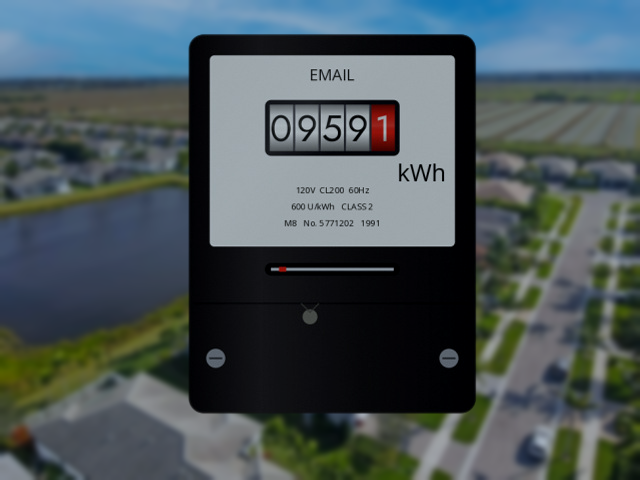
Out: {"value": 959.1, "unit": "kWh"}
